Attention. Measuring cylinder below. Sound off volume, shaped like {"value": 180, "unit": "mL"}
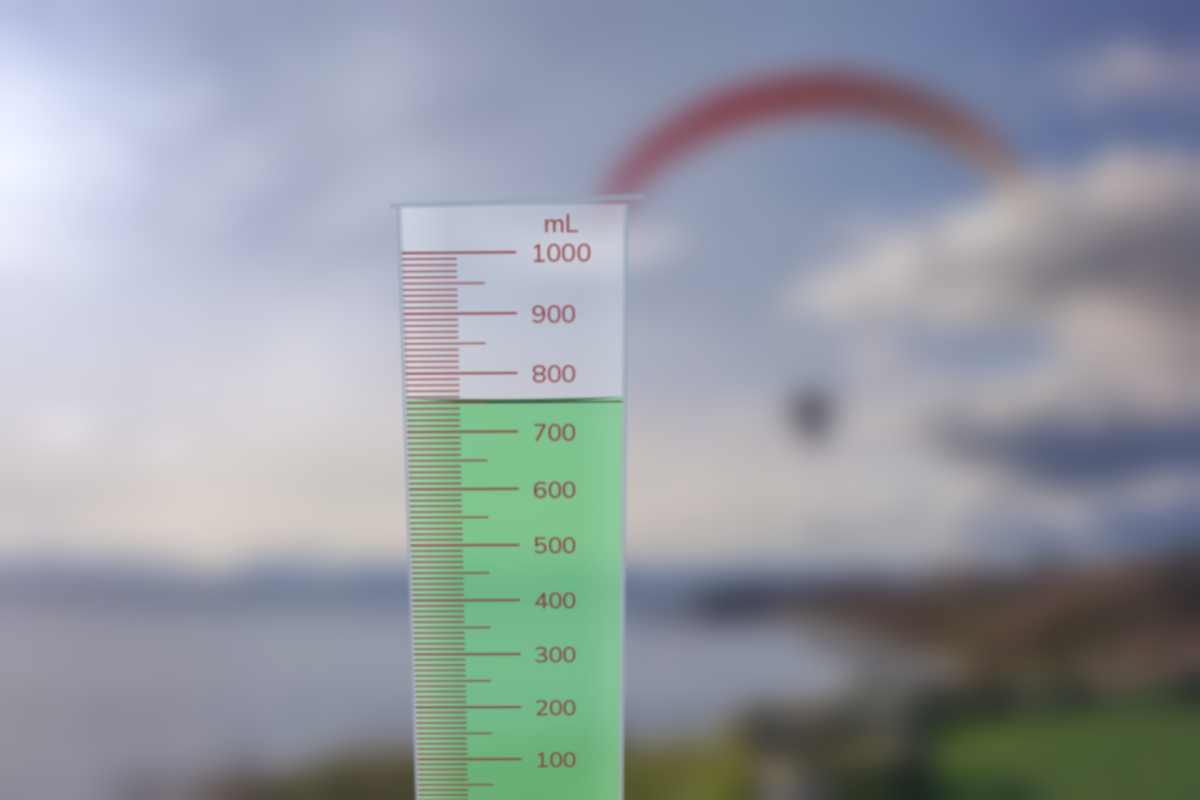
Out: {"value": 750, "unit": "mL"}
